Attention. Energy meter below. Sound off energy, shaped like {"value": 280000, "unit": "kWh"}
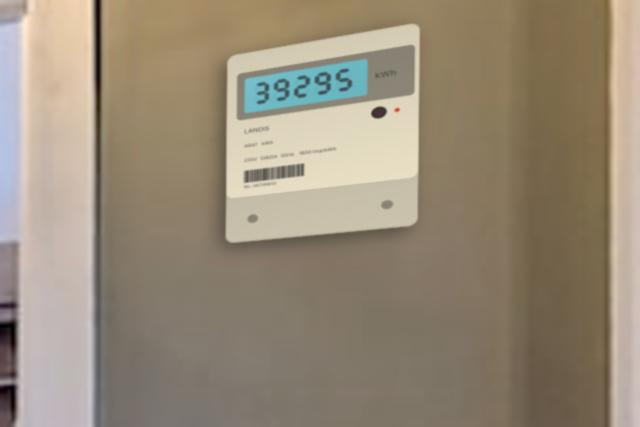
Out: {"value": 39295, "unit": "kWh"}
